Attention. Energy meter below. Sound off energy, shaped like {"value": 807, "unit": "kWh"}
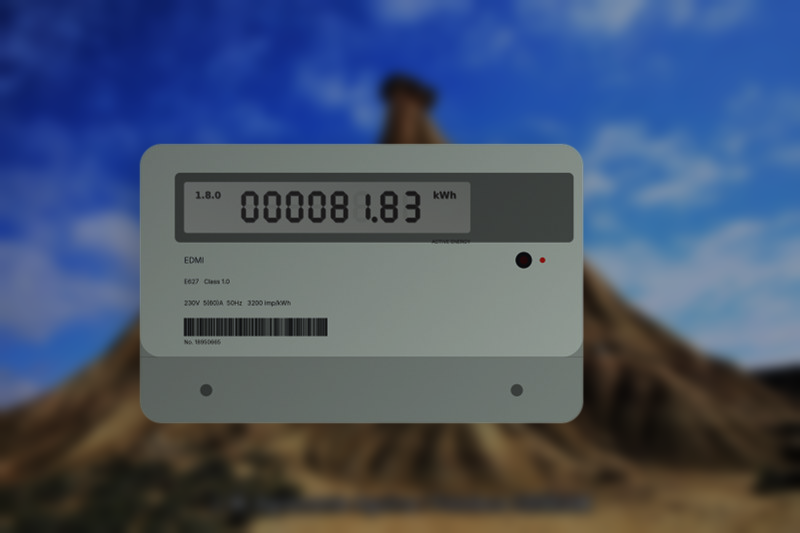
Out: {"value": 81.83, "unit": "kWh"}
